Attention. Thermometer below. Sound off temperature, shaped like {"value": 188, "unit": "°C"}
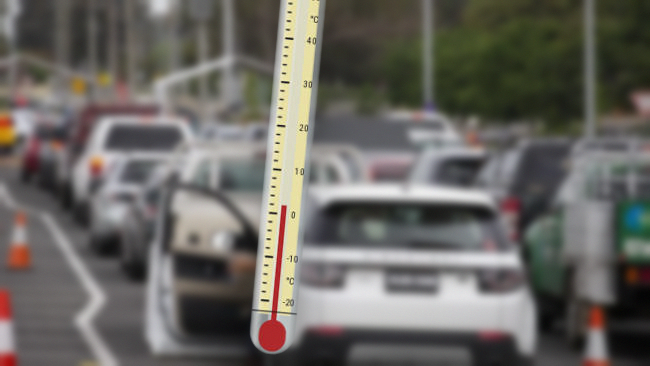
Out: {"value": 2, "unit": "°C"}
